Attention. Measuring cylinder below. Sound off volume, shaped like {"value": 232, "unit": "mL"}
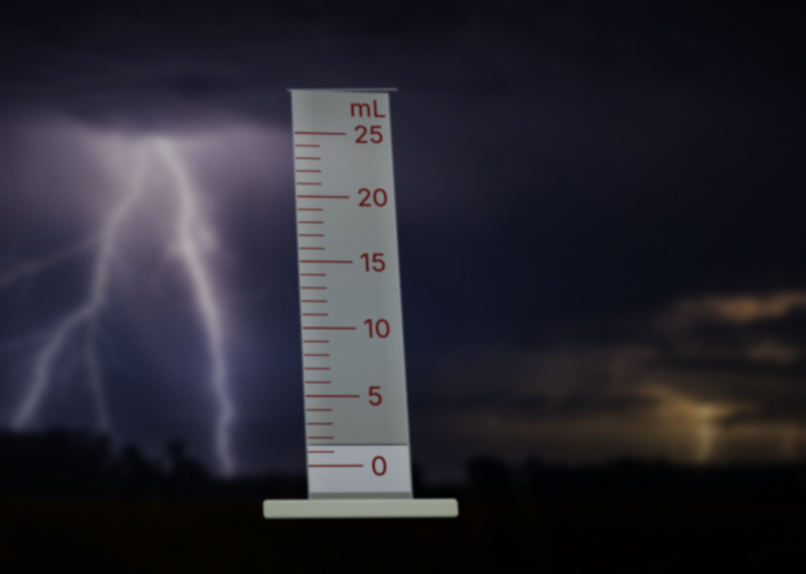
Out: {"value": 1.5, "unit": "mL"}
